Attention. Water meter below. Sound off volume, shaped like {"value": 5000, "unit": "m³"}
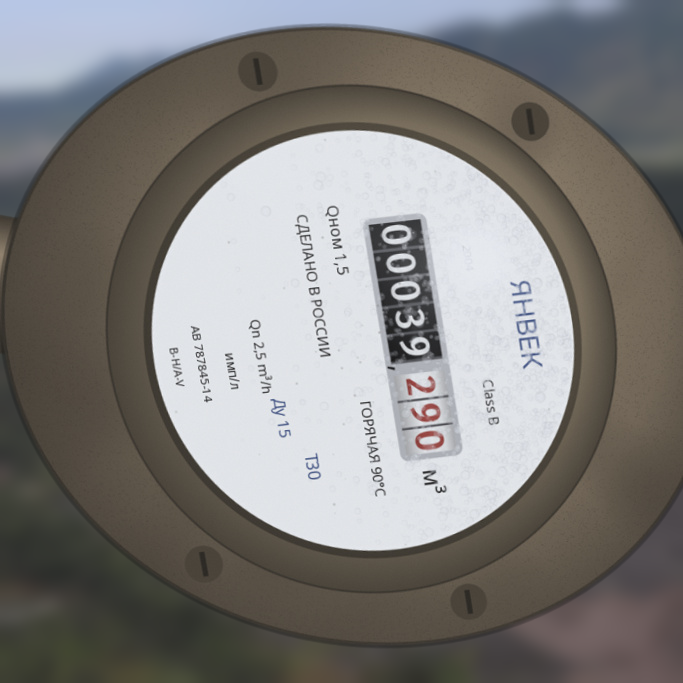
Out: {"value": 39.290, "unit": "m³"}
